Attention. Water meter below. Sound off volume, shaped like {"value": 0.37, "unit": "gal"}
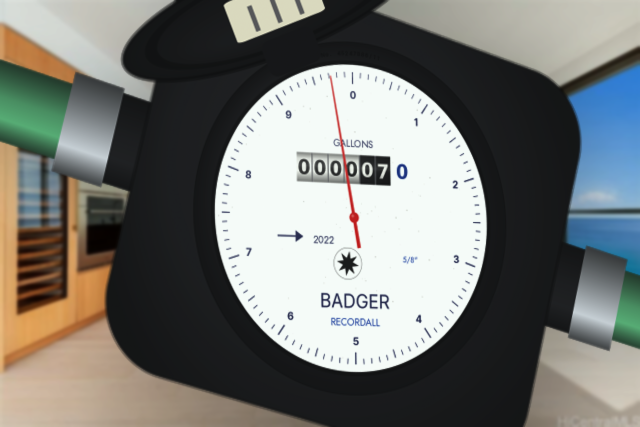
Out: {"value": 69.7, "unit": "gal"}
